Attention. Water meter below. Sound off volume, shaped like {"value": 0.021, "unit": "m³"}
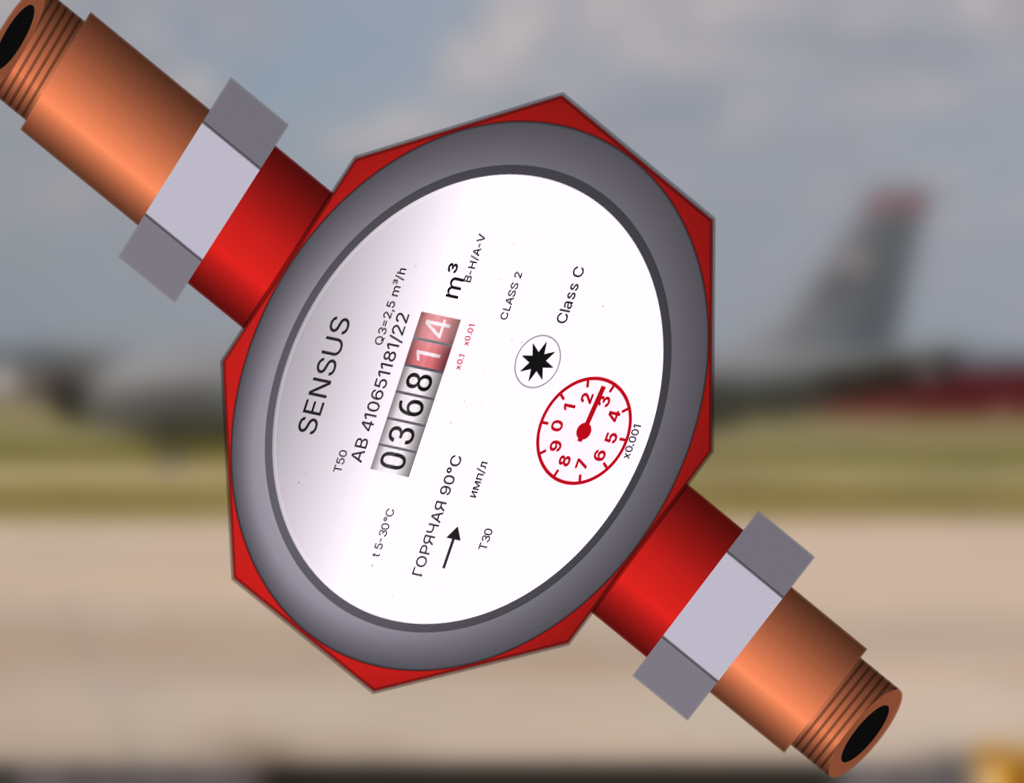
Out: {"value": 368.142, "unit": "m³"}
